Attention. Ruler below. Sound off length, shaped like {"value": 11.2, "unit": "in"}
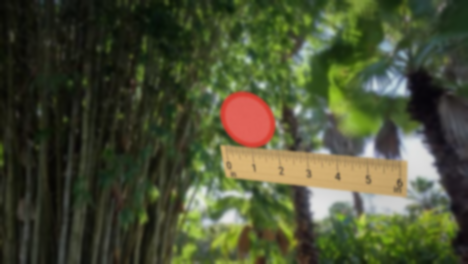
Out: {"value": 2, "unit": "in"}
